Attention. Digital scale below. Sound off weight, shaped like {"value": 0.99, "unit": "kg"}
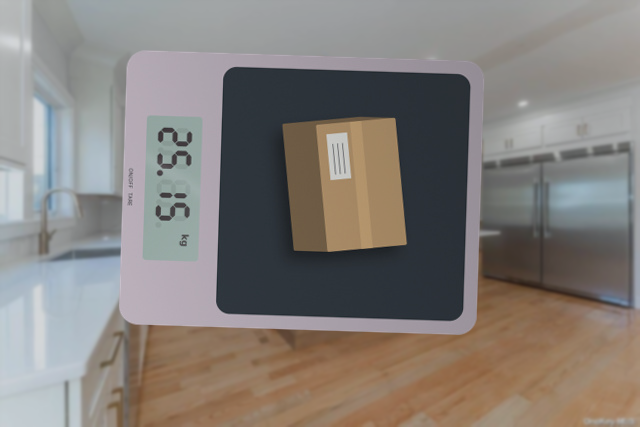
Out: {"value": 25.15, "unit": "kg"}
